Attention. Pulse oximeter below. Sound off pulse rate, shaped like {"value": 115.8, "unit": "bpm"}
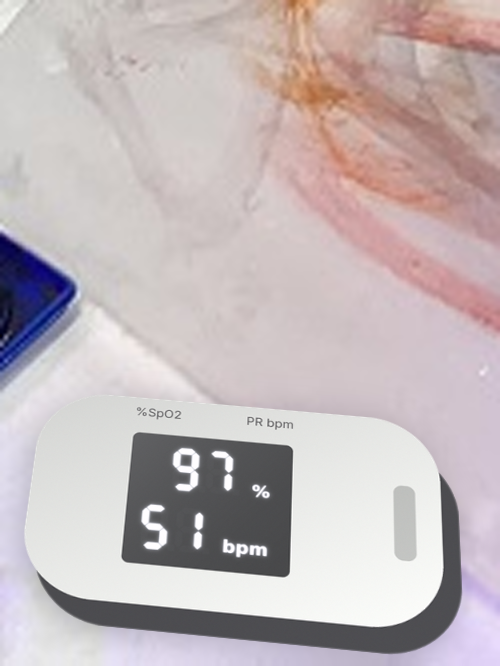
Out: {"value": 51, "unit": "bpm"}
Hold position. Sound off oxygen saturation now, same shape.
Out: {"value": 97, "unit": "%"}
